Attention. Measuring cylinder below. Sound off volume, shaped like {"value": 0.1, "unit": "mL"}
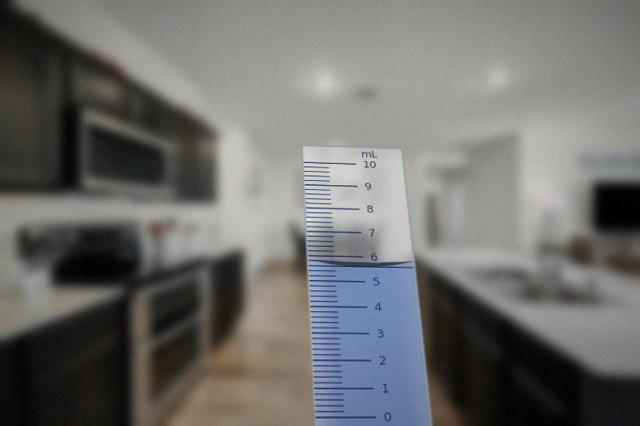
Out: {"value": 5.6, "unit": "mL"}
